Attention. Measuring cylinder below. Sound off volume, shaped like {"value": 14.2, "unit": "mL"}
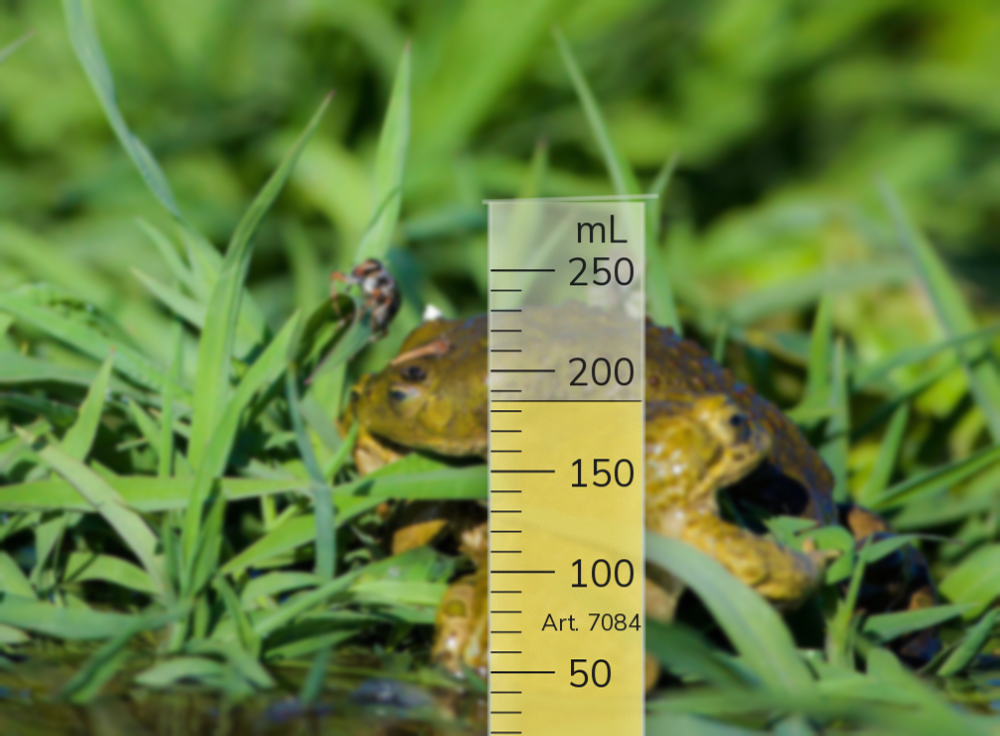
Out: {"value": 185, "unit": "mL"}
